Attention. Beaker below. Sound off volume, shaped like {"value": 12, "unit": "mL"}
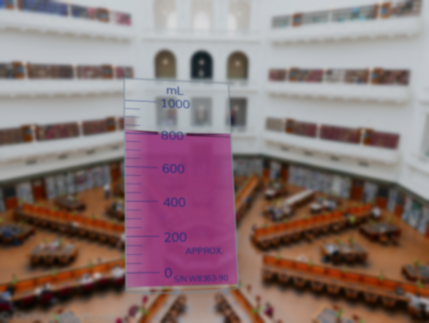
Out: {"value": 800, "unit": "mL"}
